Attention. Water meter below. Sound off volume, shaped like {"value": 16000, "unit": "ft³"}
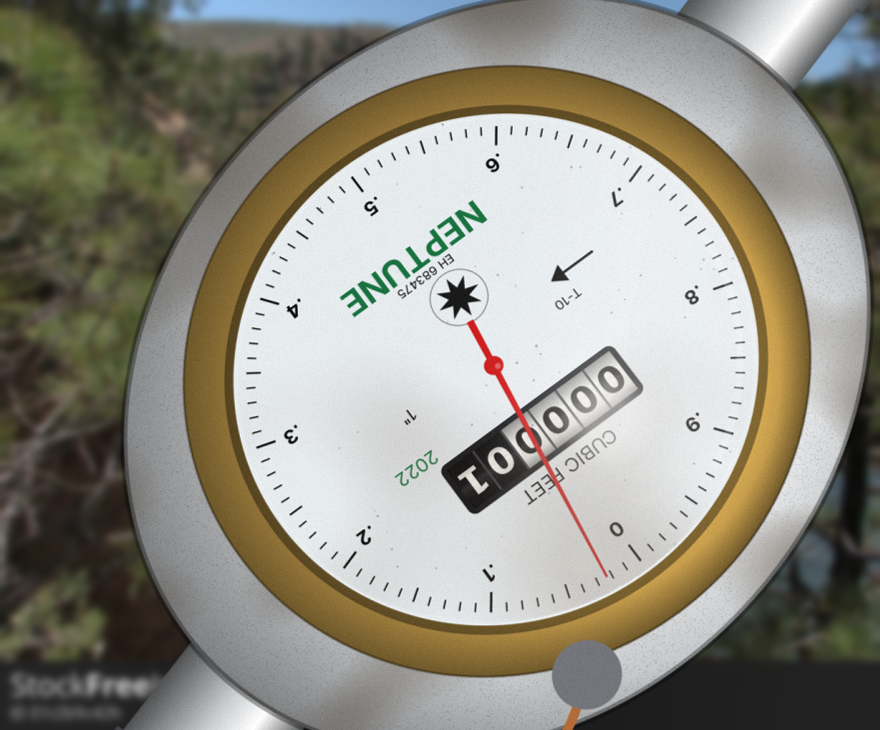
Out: {"value": 1.02, "unit": "ft³"}
